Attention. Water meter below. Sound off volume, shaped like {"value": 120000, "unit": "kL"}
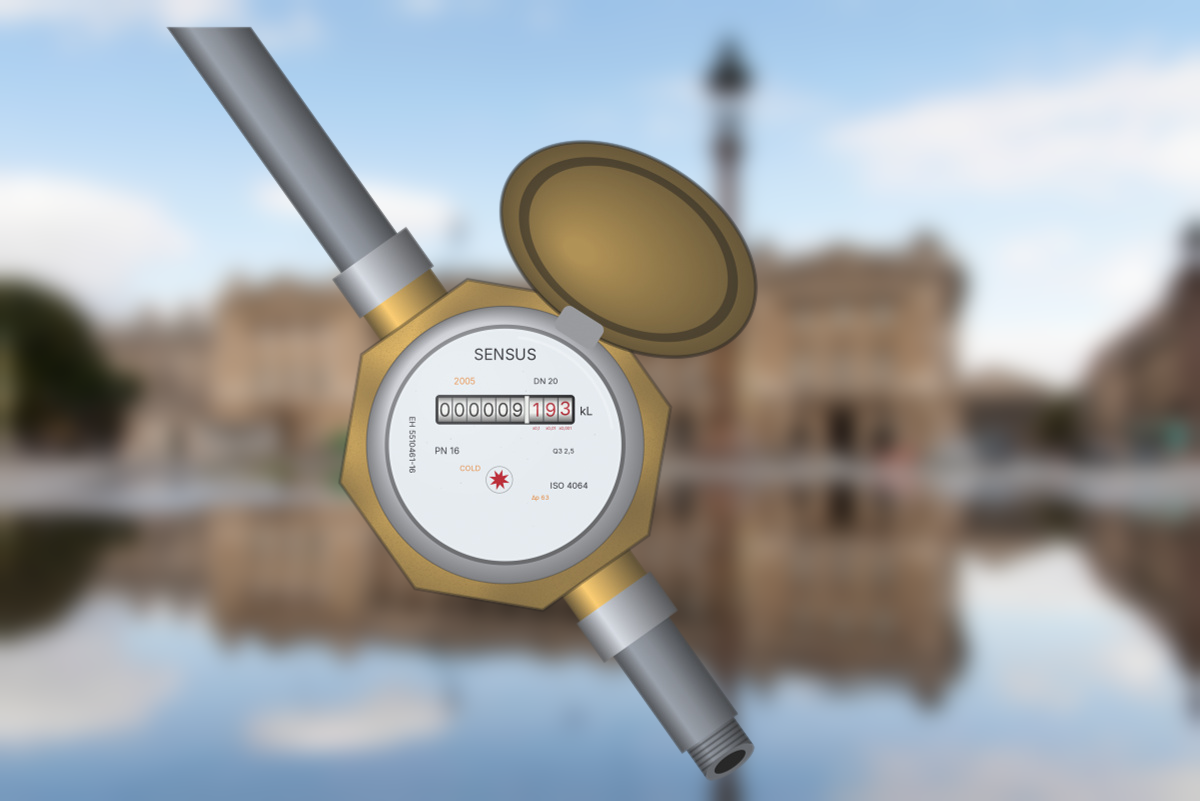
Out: {"value": 9.193, "unit": "kL"}
